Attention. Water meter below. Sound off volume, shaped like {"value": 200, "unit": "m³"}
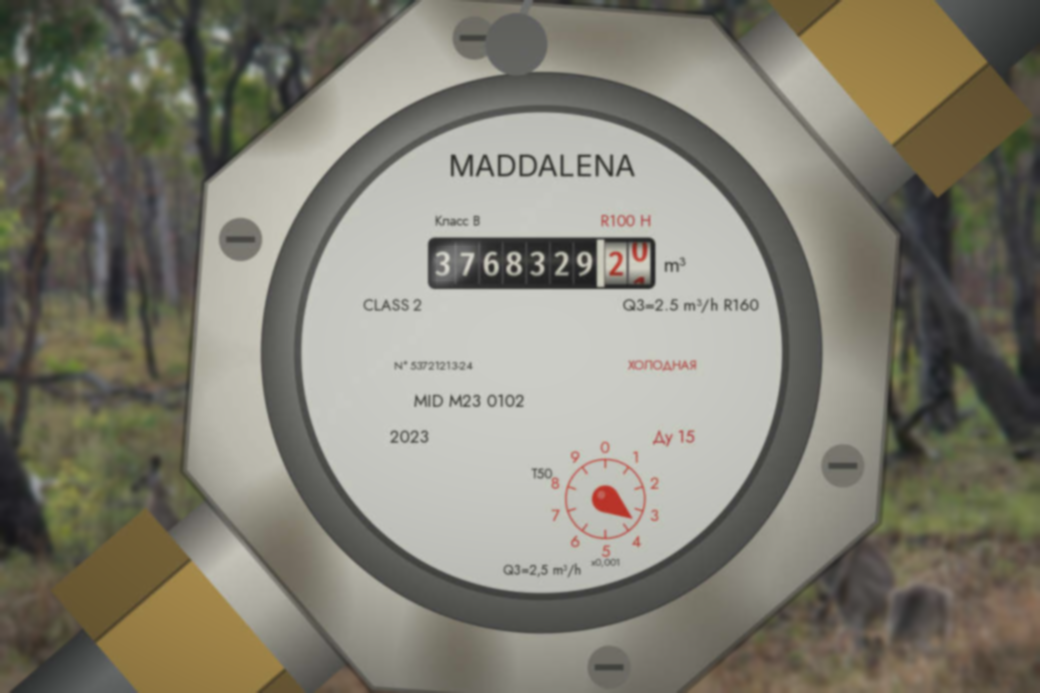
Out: {"value": 3768329.203, "unit": "m³"}
